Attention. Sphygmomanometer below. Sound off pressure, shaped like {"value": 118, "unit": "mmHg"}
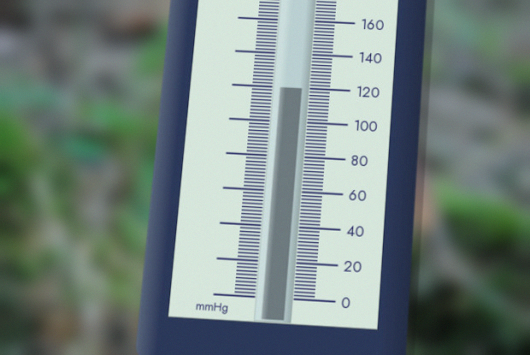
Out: {"value": 120, "unit": "mmHg"}
